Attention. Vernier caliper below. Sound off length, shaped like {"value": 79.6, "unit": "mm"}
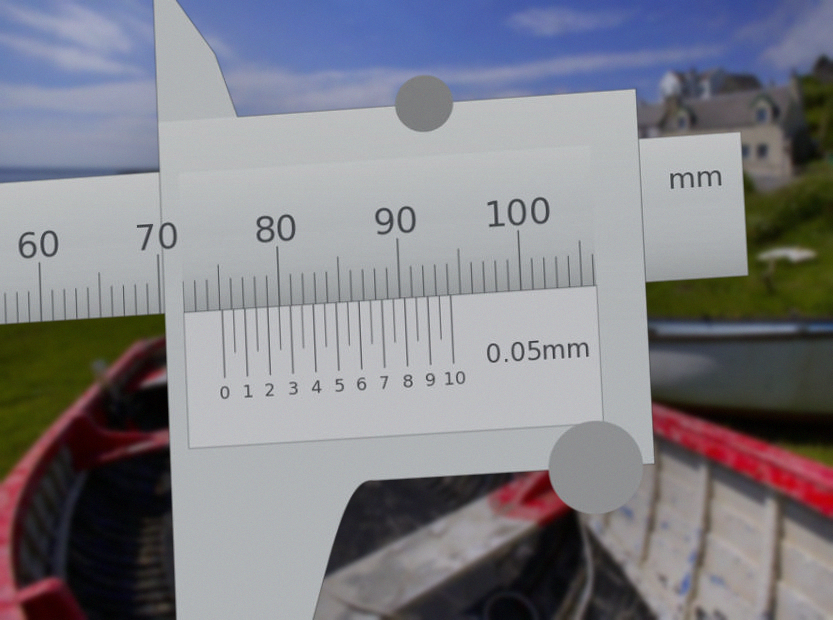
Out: {"value": 75.2, "unit": "mm"}
